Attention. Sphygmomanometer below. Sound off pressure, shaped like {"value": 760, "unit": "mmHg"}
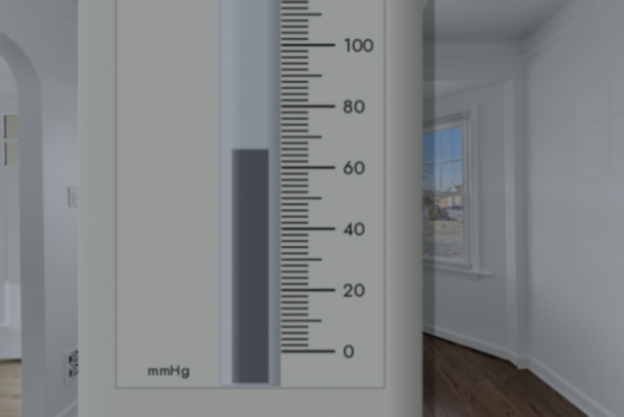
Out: {"value": 66, "unit": "mmHg"}
